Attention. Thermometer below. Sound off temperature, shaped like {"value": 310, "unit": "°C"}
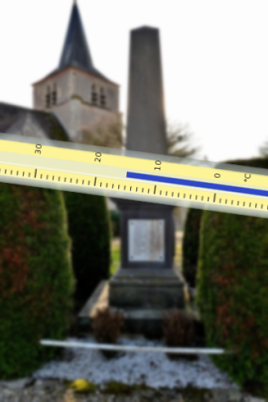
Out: {"value": 15, "unit": "°C"}
